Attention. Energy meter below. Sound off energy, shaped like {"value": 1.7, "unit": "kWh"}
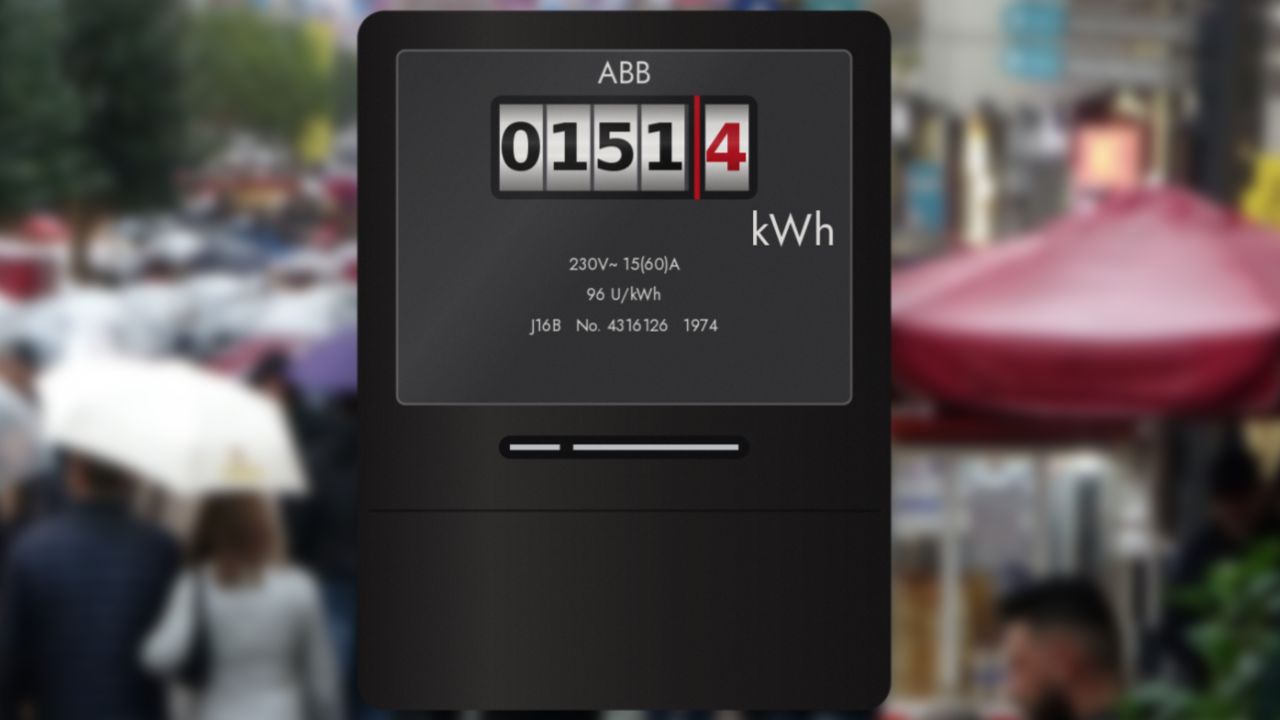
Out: {"value": 151.4, "unit": "kWh"}
